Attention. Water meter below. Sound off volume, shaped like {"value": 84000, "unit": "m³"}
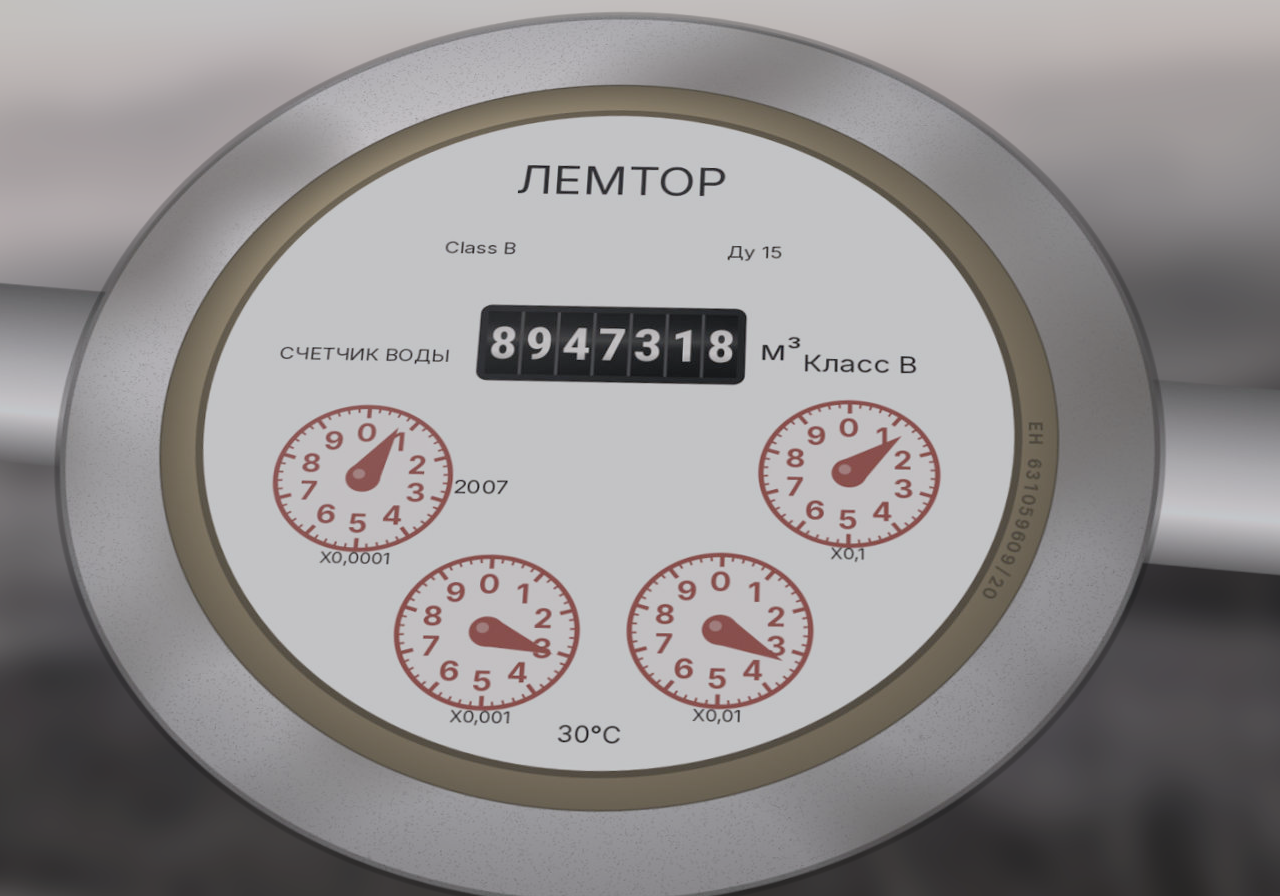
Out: {"value": 8947318.1330, "unit": "m³"}
